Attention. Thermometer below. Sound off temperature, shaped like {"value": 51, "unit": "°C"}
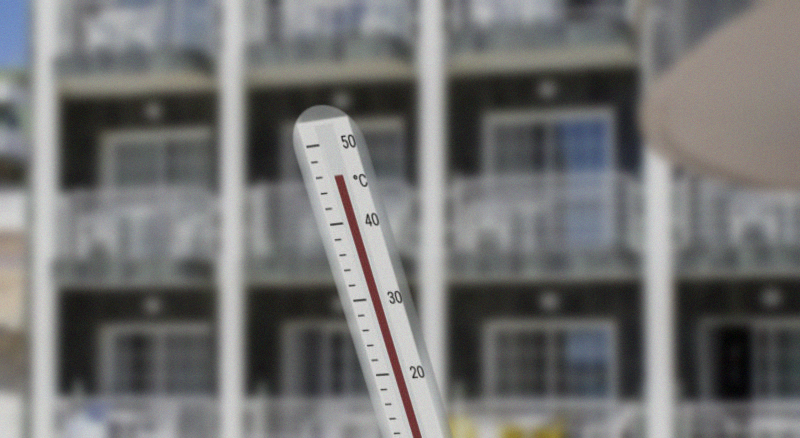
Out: {"value": 46, "unit": "°C"}
